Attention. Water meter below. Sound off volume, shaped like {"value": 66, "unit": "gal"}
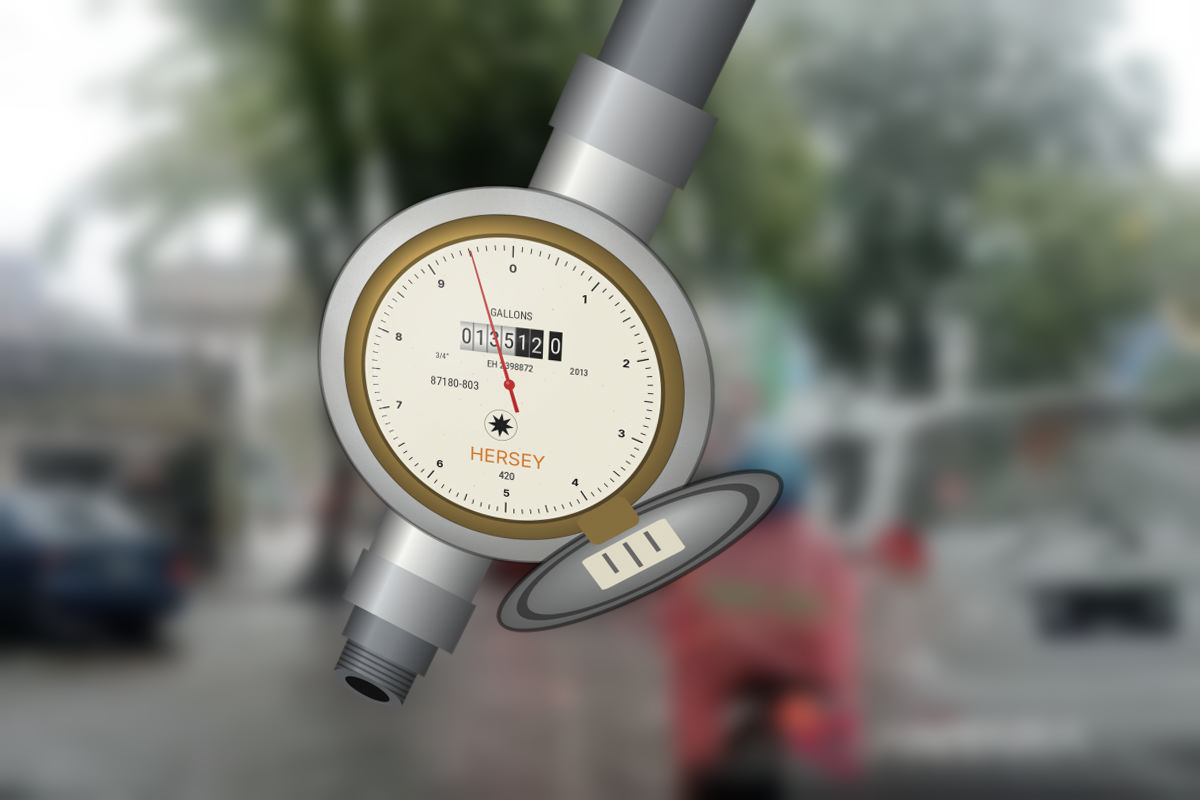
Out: {"value": 135119.5, "unit": "gal"}
